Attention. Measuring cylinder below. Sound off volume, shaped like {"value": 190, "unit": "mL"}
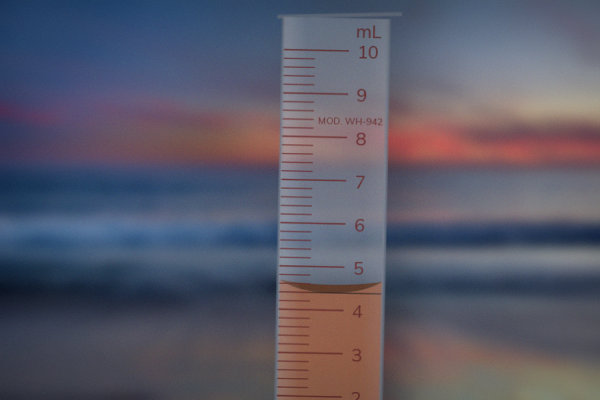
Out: {"value": 4.4, "unit": "mL"}
